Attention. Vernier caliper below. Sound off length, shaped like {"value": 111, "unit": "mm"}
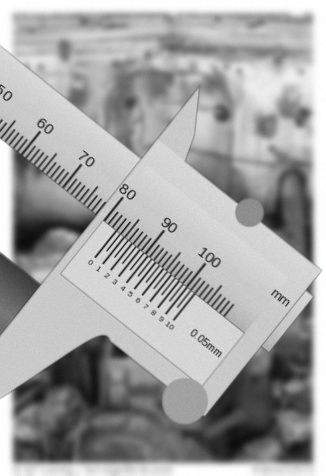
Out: {"value": 83.0, "unit": "mm"}
